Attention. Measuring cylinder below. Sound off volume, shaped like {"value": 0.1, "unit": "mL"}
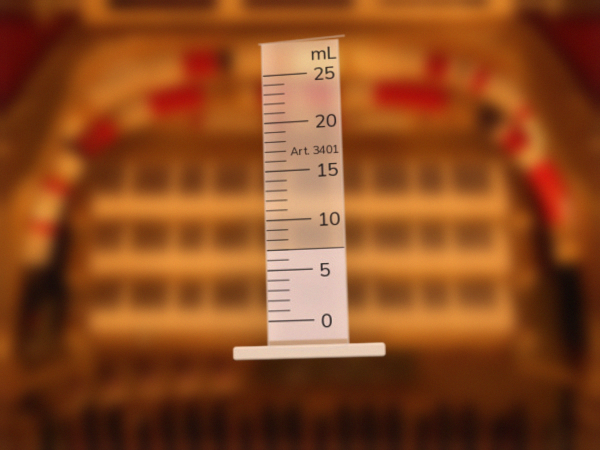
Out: {"value": 7, "unit": "mL"}
